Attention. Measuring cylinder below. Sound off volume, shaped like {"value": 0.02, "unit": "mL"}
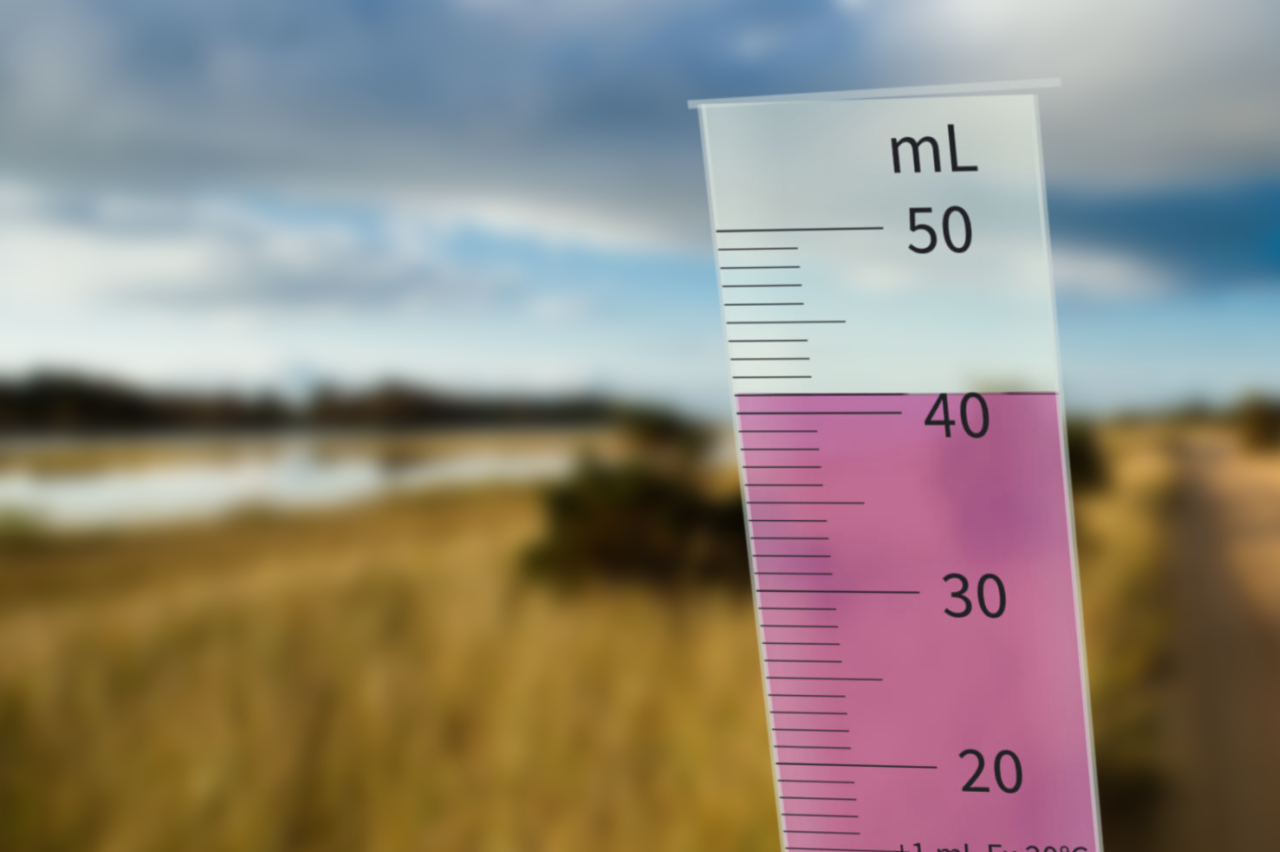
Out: {"value": 41, "unit": "mL"}
